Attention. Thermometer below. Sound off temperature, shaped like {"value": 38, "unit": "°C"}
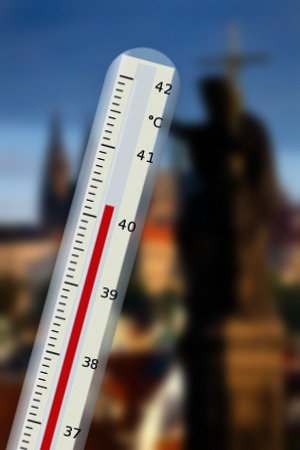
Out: {"value": 40.2, "unit": "°C"}
